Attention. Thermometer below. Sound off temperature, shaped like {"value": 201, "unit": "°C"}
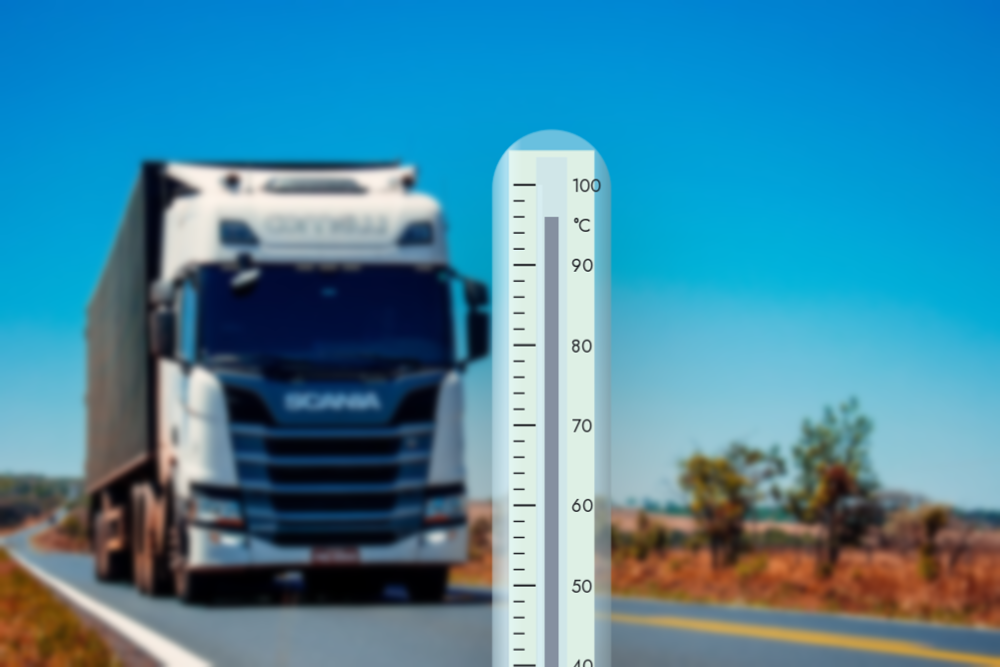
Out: {"value": 96, "unit": "°C"}
